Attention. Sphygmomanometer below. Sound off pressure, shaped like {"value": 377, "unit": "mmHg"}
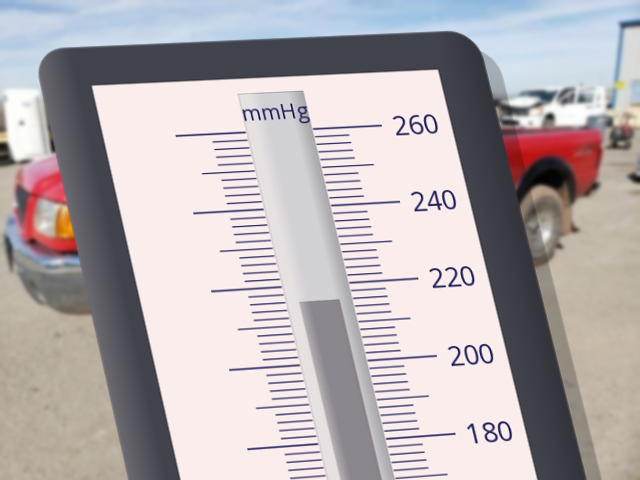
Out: {"value": 216, "unit": "mmHg"}
